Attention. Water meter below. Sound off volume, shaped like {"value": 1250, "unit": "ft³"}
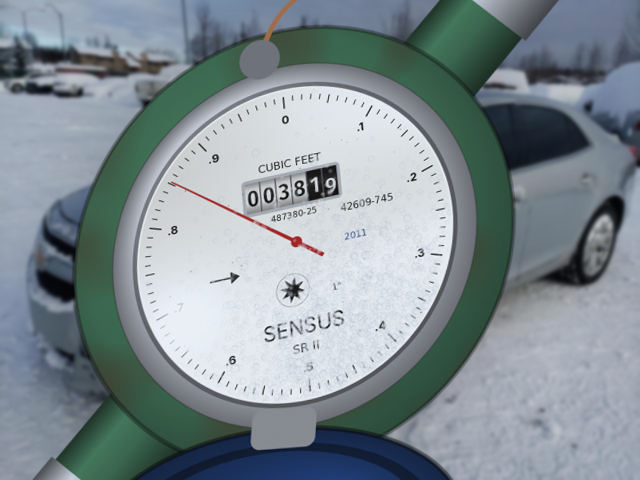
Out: {"value": 3818.85, "unit": "ft³"}
